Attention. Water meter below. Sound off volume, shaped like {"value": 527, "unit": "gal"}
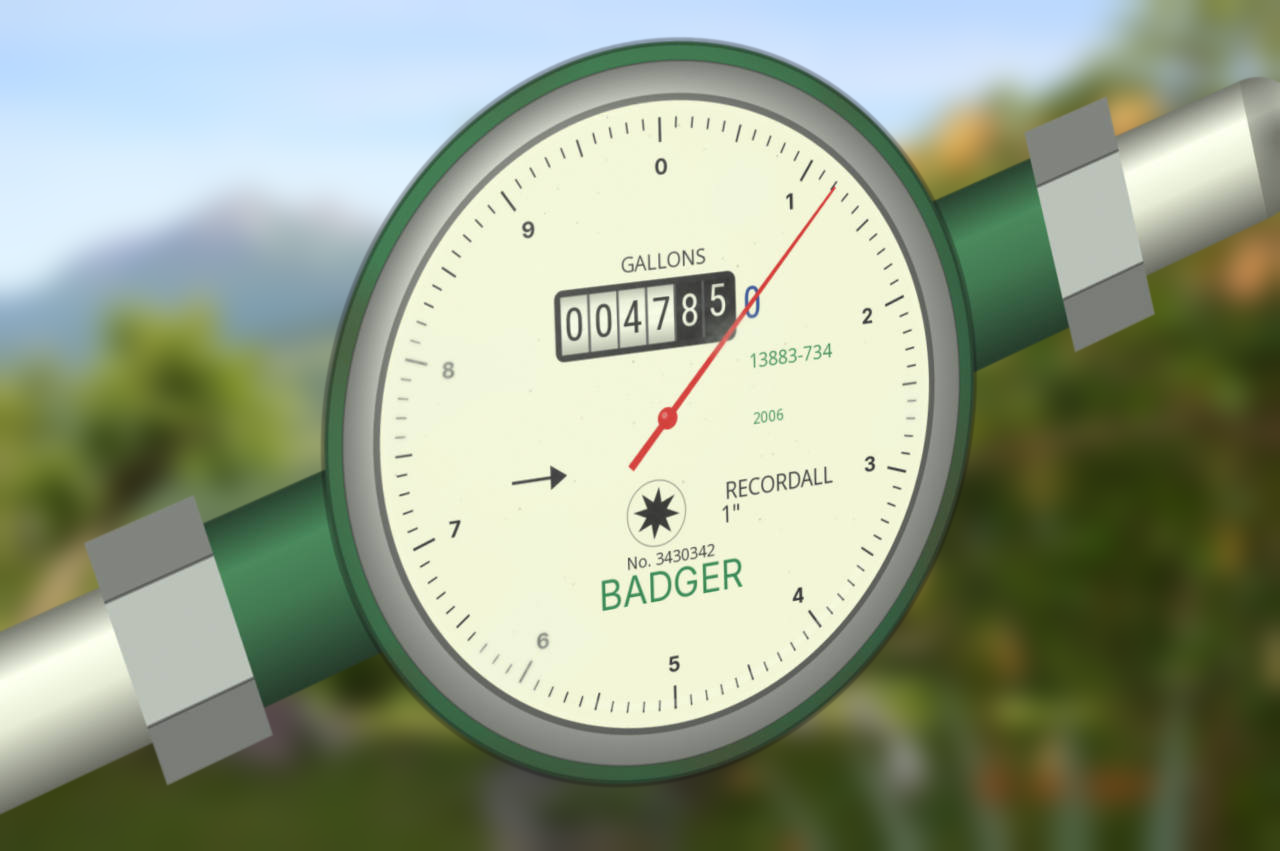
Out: {"value": 47851.2, "unit": "gal"}
